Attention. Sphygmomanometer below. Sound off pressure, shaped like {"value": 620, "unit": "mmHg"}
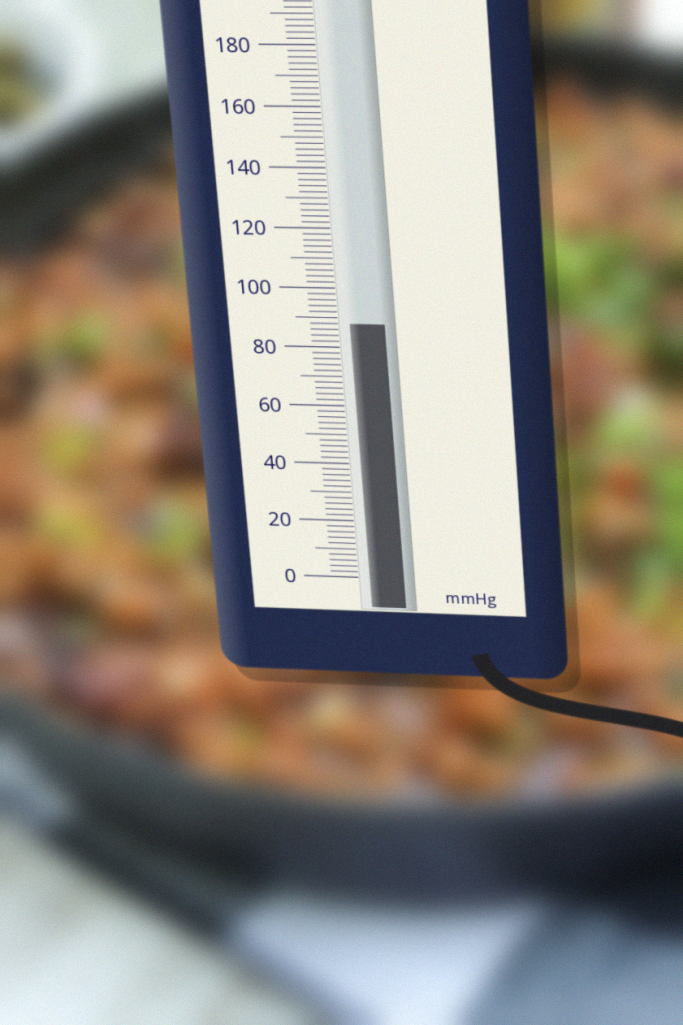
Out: {"value": 88, "unit": "mmHg"}
